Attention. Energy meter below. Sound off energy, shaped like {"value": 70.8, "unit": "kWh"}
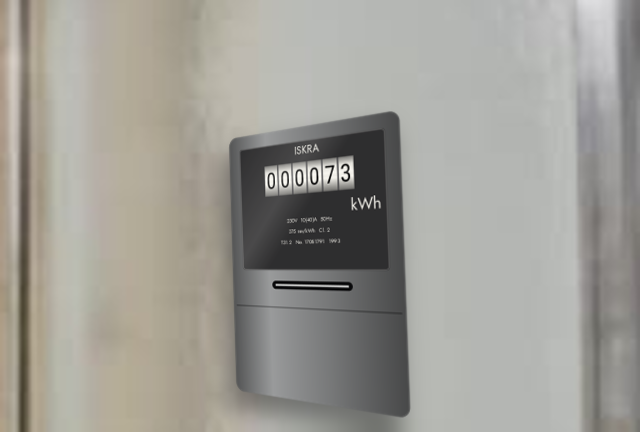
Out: {"value": 73, "unit": "kWh"}
